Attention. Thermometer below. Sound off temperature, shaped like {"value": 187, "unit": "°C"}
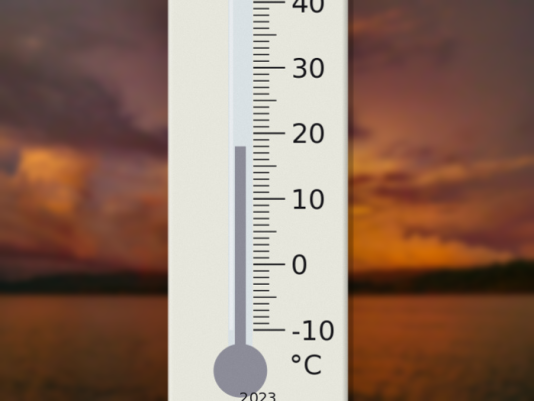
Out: {"value": 18, "unit": "°C"}
